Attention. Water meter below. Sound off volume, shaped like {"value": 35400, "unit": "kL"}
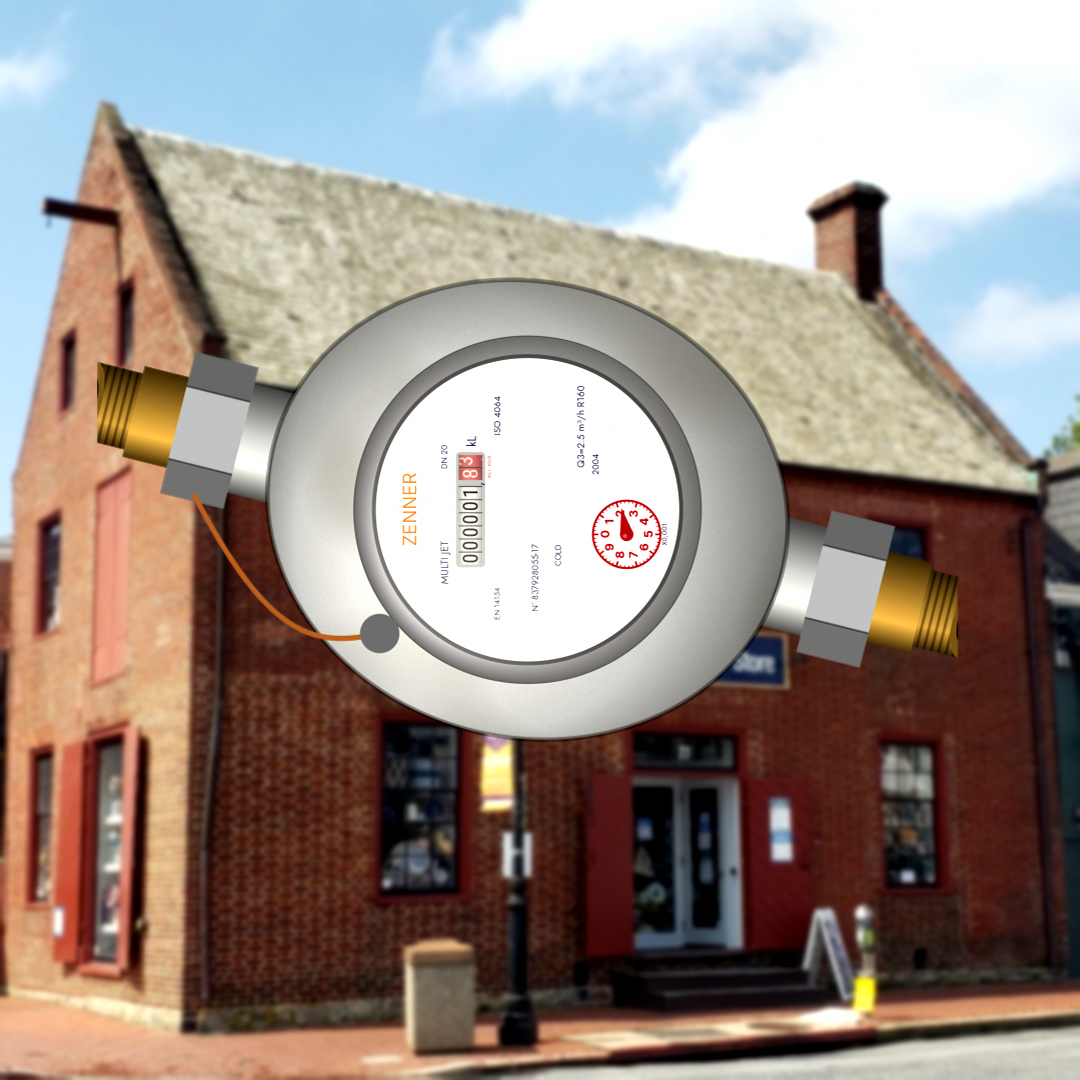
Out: {"value": 1.832, "unit": "kL"}
